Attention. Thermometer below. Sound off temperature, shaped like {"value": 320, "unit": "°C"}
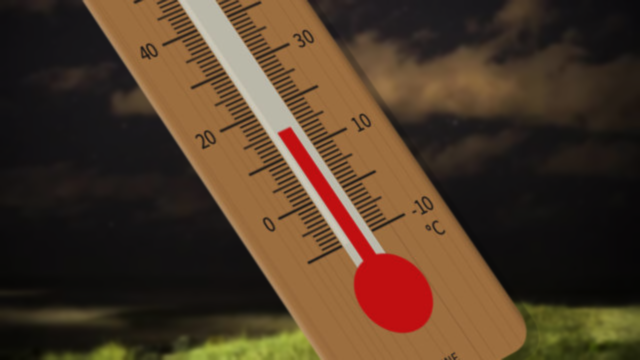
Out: {"value": 15, "unit": "°C"}
